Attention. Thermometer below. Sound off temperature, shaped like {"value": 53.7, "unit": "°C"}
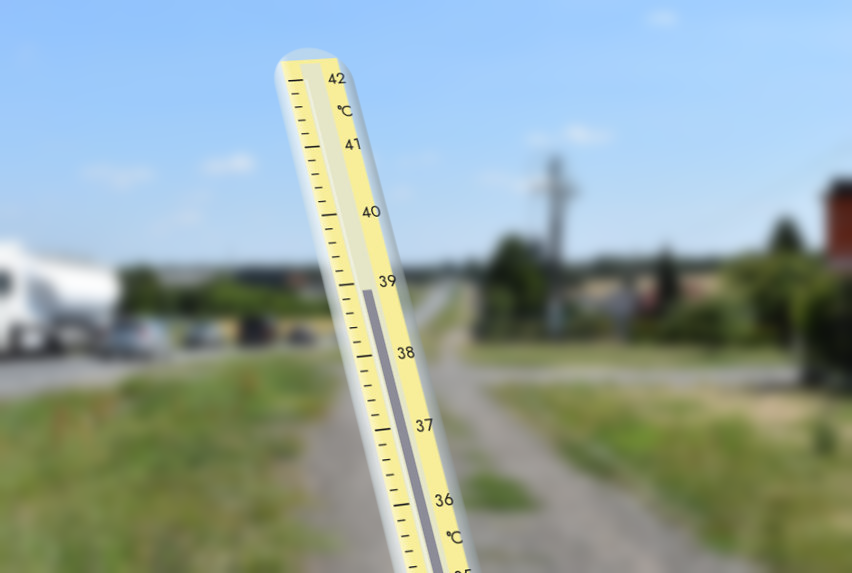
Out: {"value": 38.9, "unit": "°C"}
